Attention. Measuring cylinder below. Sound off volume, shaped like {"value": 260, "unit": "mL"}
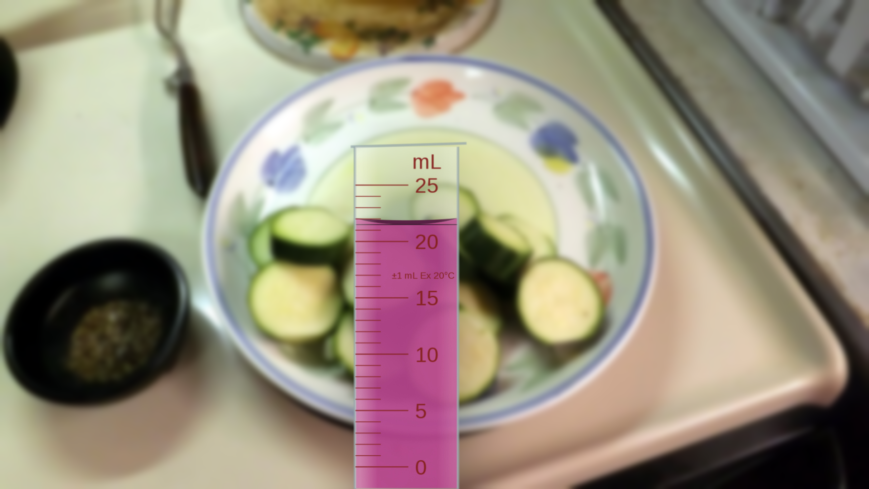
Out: {"value": 21.5, "unit": "mL"}
